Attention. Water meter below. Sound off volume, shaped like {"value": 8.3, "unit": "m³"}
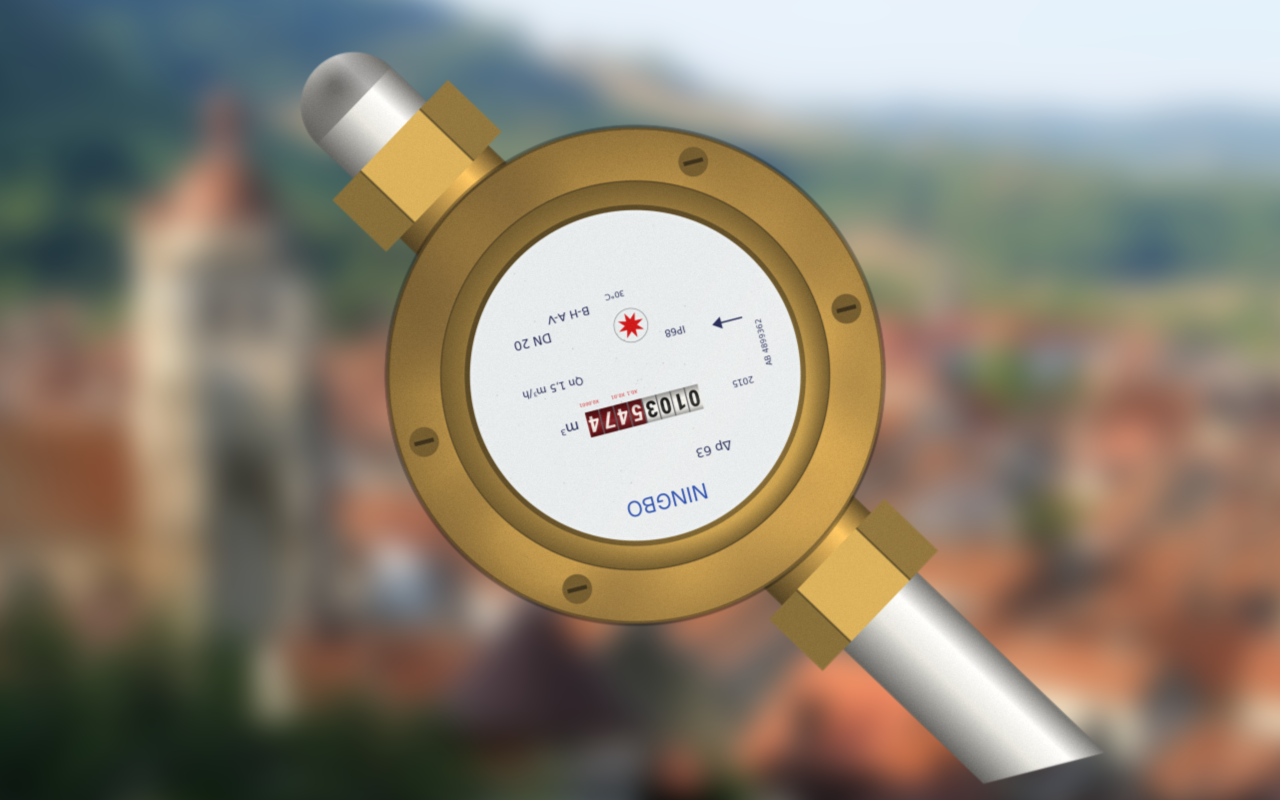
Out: {"value": 103.5474, "unit": "m³"}
